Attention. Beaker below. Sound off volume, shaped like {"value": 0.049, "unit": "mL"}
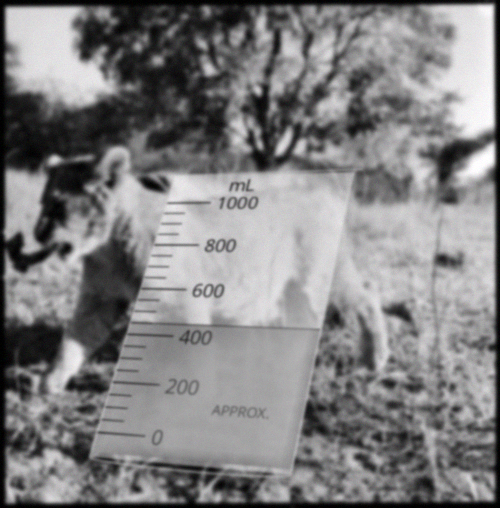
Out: {"value": 450, "unit": "mL"}
